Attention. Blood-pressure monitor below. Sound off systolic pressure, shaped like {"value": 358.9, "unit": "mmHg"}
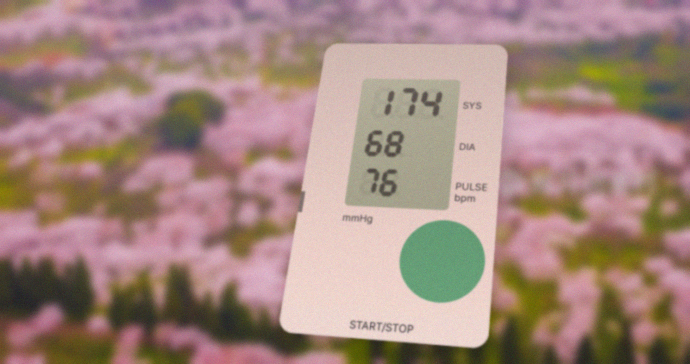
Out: {"value": 174, "unit": "mmHg"}
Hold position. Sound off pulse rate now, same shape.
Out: {"value": 76, "unit": "bpm"}
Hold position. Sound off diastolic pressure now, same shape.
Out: {"value": 68, "unit": "mmHg"}
